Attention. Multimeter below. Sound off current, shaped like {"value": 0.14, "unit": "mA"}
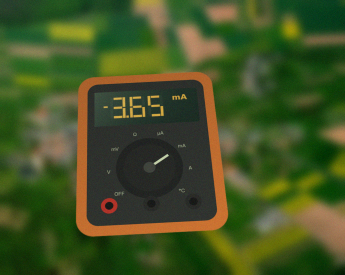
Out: {"value": -3.65, "unit": "mA"}
